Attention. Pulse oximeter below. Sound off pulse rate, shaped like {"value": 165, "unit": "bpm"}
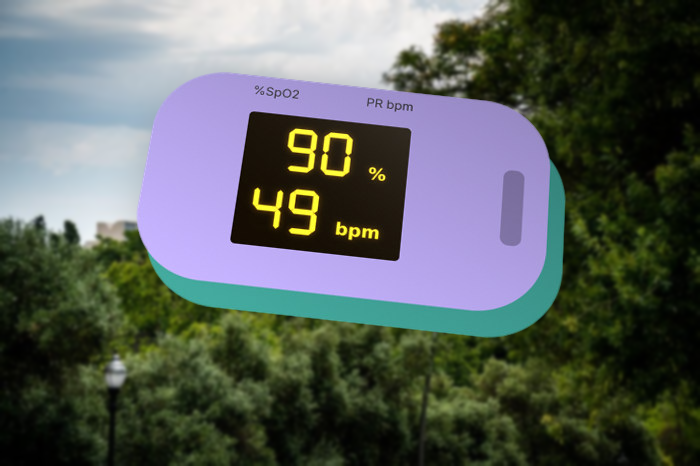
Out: {"value": 49, "unit": "bpm"}
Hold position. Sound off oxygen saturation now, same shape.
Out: {"value": 90, "unit": "%"}
